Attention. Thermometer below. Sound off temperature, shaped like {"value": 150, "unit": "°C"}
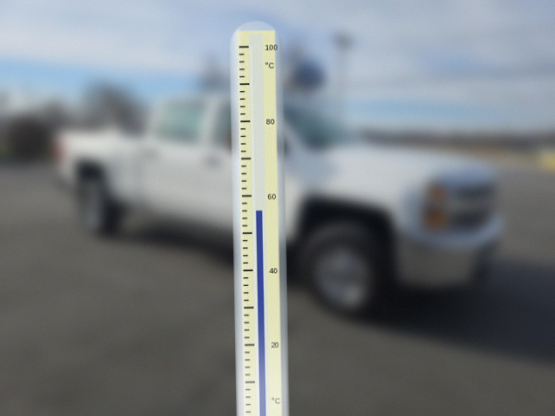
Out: {"value": 56, "unit": "°C"}
